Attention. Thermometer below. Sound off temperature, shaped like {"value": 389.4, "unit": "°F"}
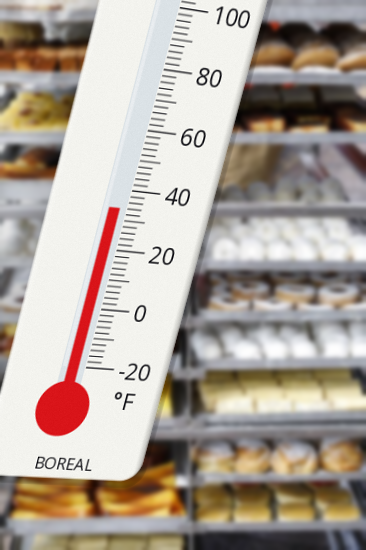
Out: {"value": 34, "unit": "°F"}
